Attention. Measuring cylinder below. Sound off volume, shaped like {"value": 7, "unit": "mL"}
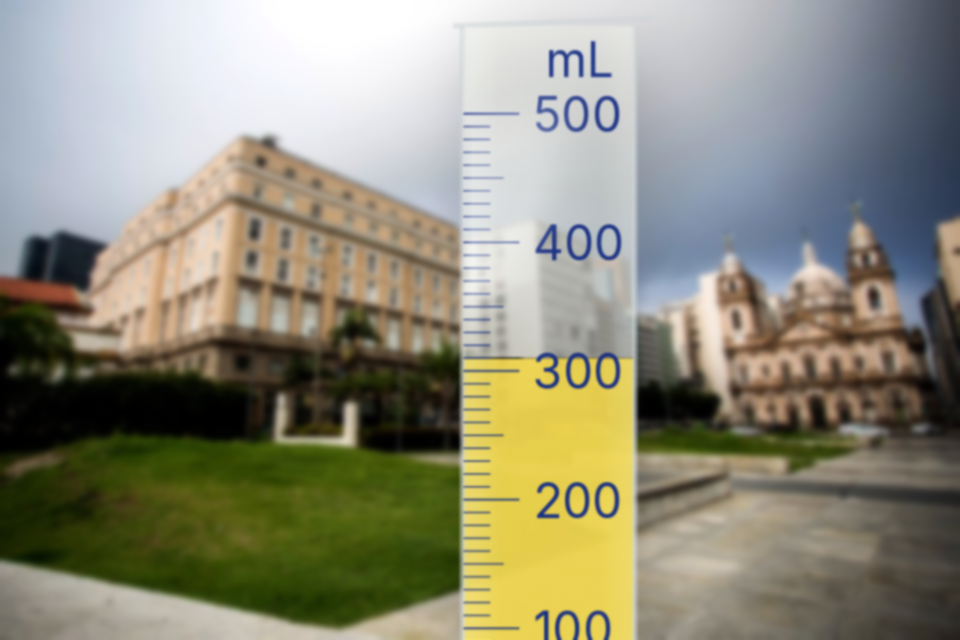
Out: {"value": 310, "unit": "mL"}
